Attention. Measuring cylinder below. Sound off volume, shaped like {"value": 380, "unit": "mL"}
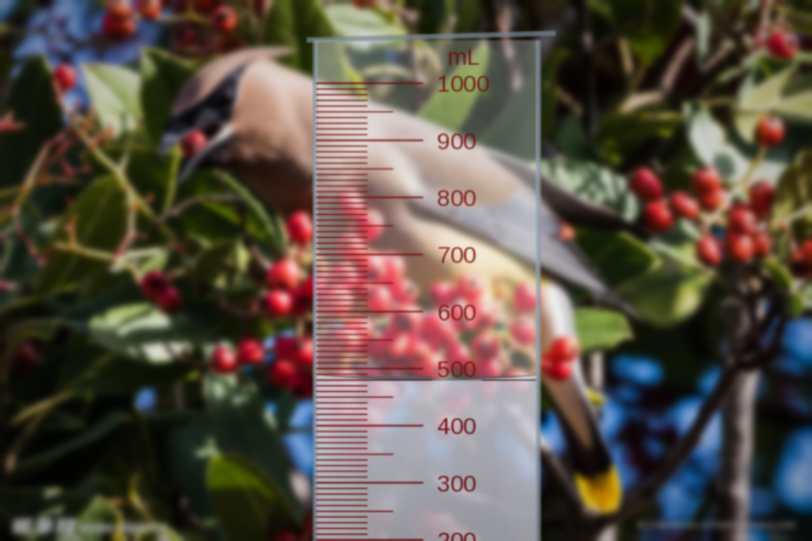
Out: {"value": 480, "unit": "mL"}
